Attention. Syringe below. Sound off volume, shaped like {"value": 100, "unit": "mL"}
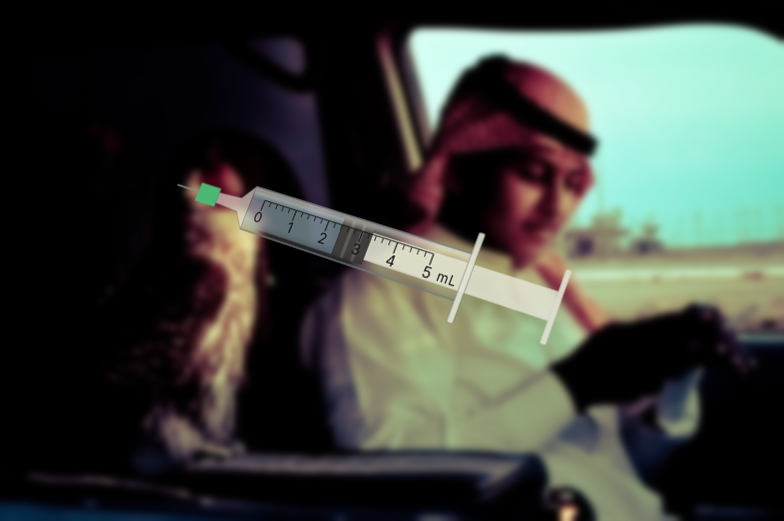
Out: {"value": 2.4, "unit": "mL"}
